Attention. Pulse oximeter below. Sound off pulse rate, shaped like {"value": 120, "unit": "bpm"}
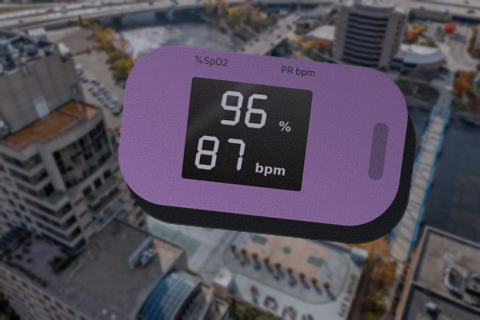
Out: {"value": 87, "unit": "bpm"}
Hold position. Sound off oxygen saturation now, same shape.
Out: {"value": 96, "unit": "%"}
